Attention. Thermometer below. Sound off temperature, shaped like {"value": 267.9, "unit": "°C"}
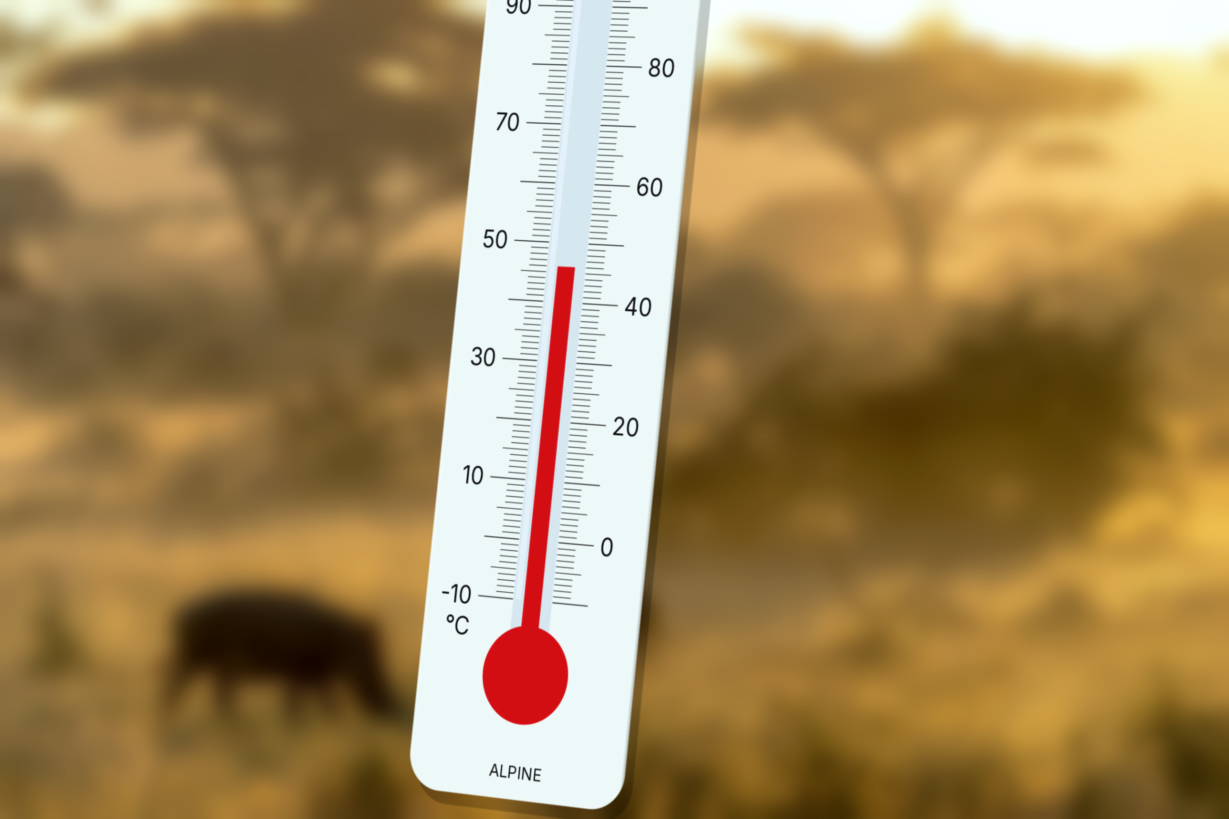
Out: {"value": 46, "unit": "°C"}
